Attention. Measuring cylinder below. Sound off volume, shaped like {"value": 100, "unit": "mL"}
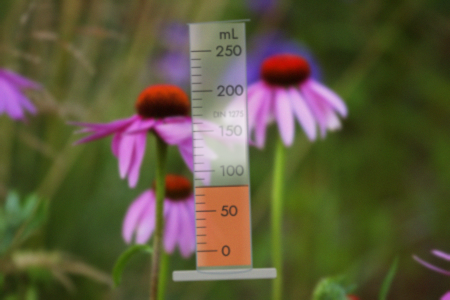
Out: {"value": 80, "unit": "mL"}
